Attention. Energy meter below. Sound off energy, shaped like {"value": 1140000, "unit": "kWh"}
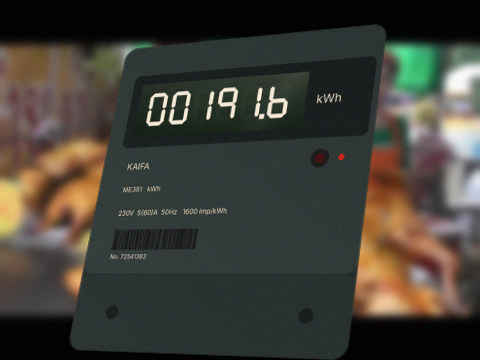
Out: {"value": 191.6, "unit": "kWh"}
